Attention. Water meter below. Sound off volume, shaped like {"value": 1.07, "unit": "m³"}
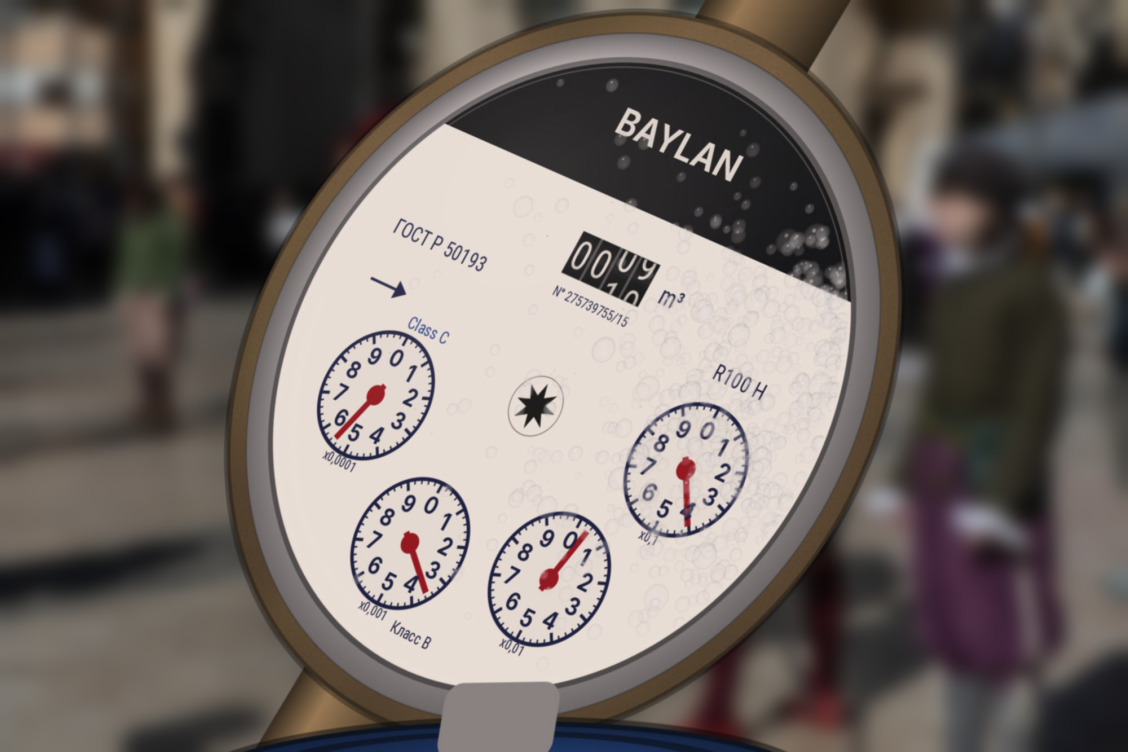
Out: {"value": 9.4035, "unit": "m³"}
